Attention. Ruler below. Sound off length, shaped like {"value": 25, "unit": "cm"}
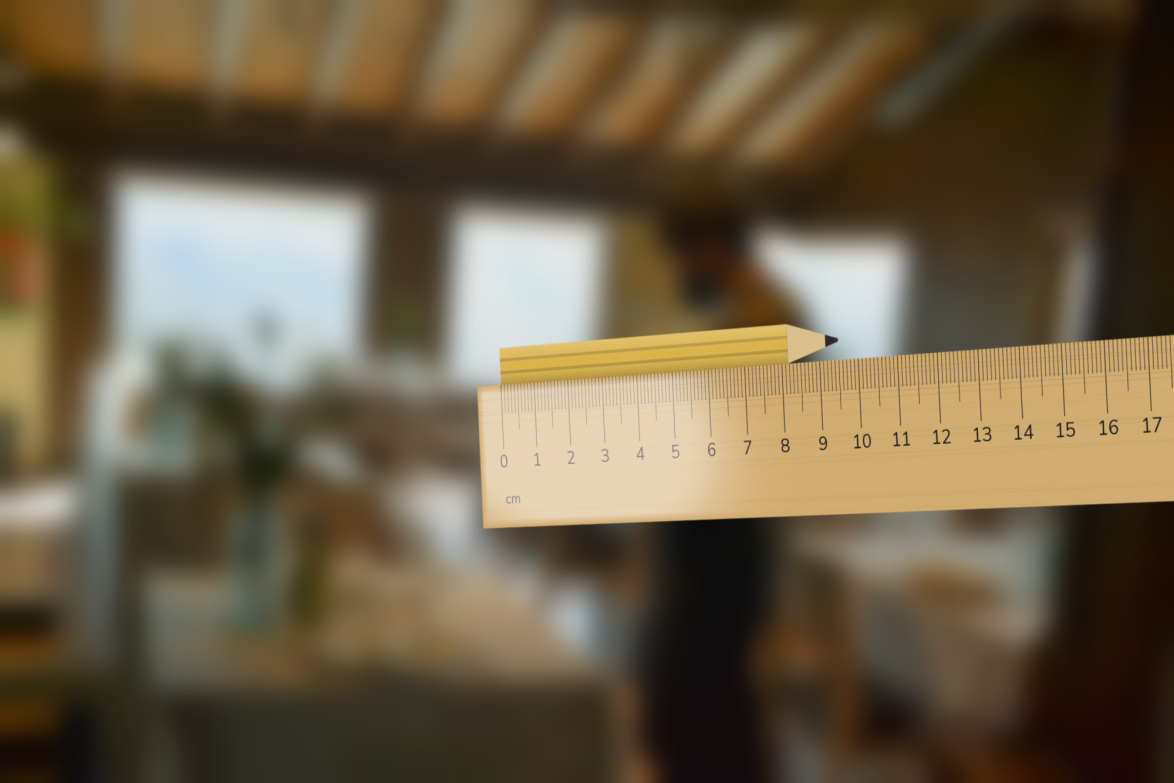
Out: {"value": 9.5, "unit": "cm"}
